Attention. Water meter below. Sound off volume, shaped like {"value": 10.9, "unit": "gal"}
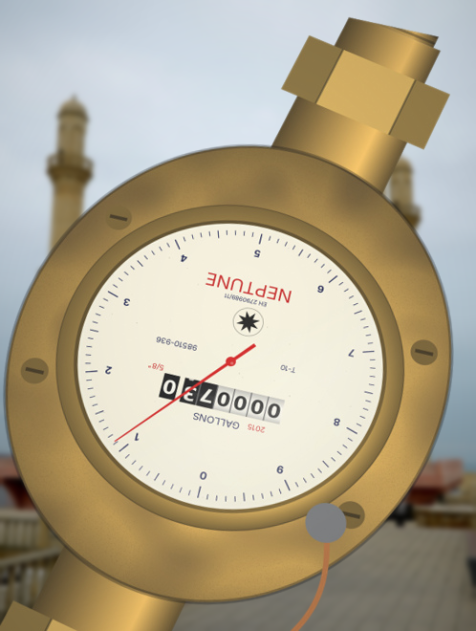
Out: {"value": 731.1, "unit": "gal"}
